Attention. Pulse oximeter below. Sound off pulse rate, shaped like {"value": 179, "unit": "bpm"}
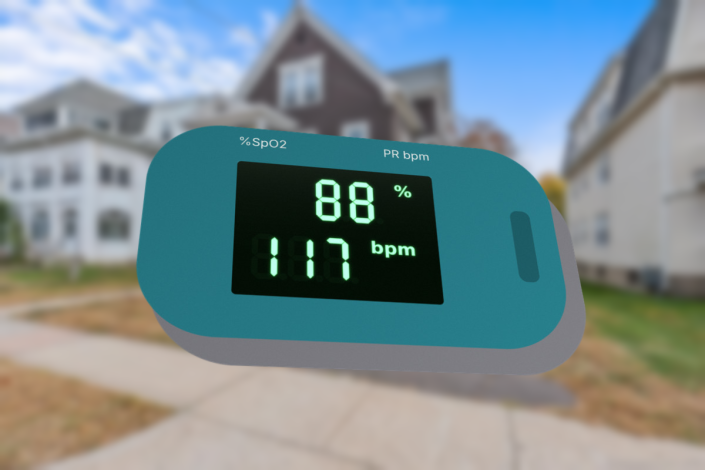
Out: {"value": 117, "unit": "bpm"}
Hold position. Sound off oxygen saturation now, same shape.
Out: {"value": 88, "unit": "%"}
